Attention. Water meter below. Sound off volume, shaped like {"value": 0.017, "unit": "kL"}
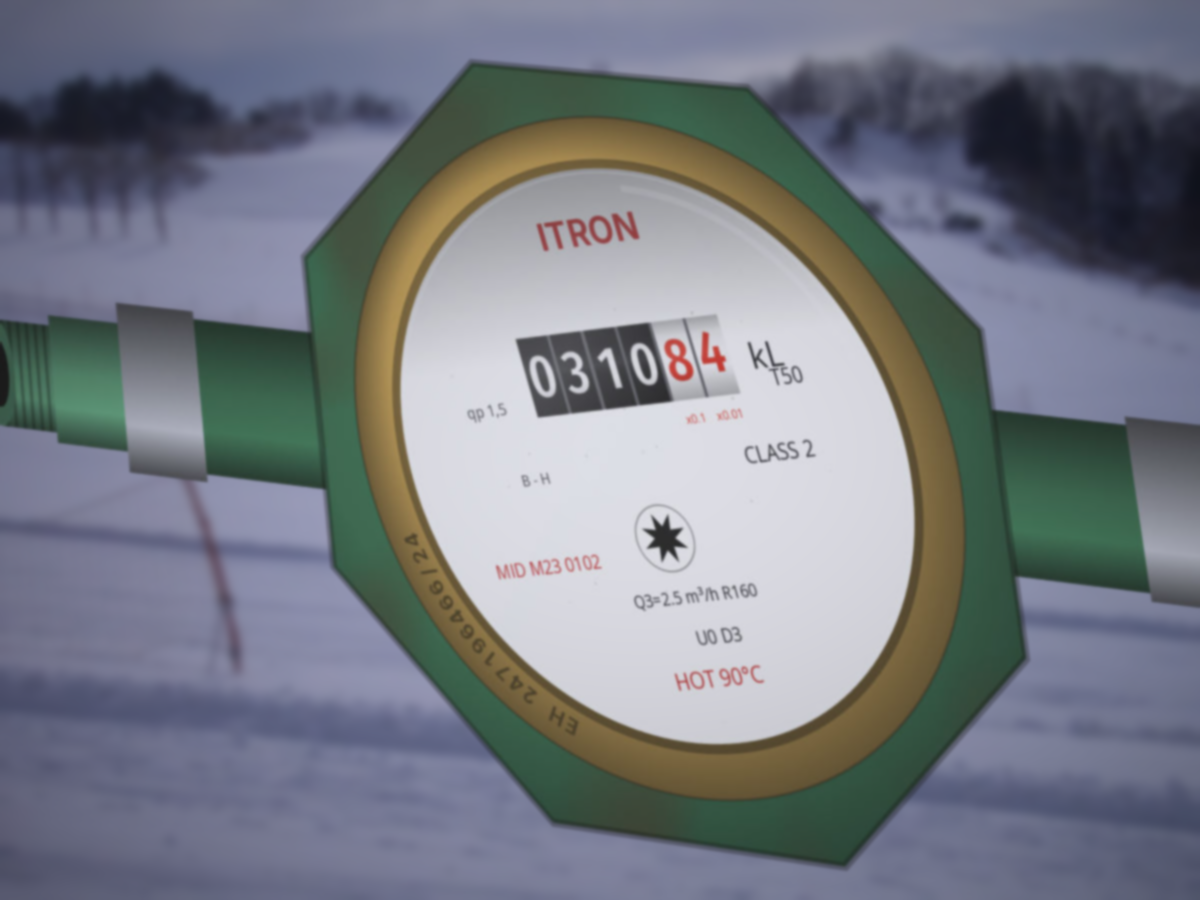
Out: {"value": 310.84, "unit": "kL"}
